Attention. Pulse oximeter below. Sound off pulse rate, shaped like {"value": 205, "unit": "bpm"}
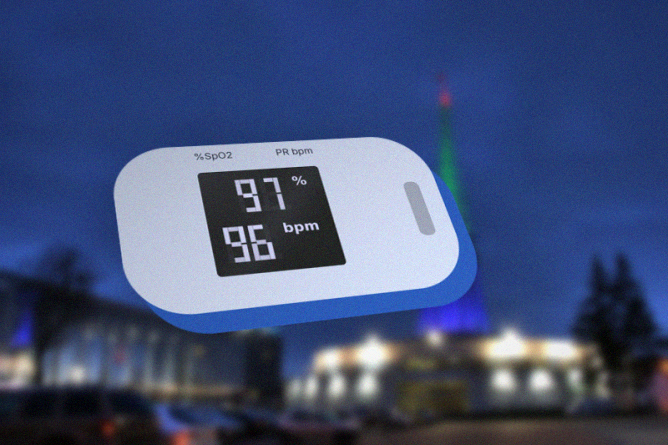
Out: {"value": 96, "unit": "bpm"}
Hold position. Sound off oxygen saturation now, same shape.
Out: {"value": 97, "unit": "%"}
